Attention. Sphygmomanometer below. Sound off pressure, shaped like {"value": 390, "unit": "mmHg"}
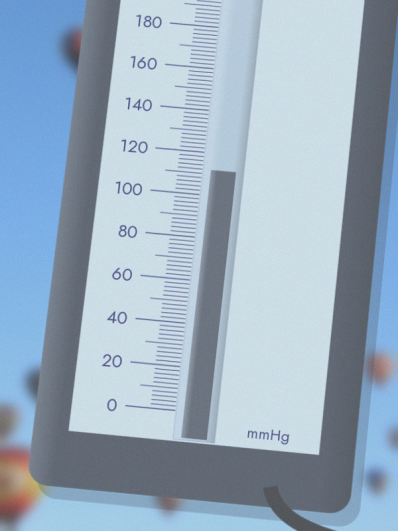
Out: {"value": 112, "unit": "mmHg"}
